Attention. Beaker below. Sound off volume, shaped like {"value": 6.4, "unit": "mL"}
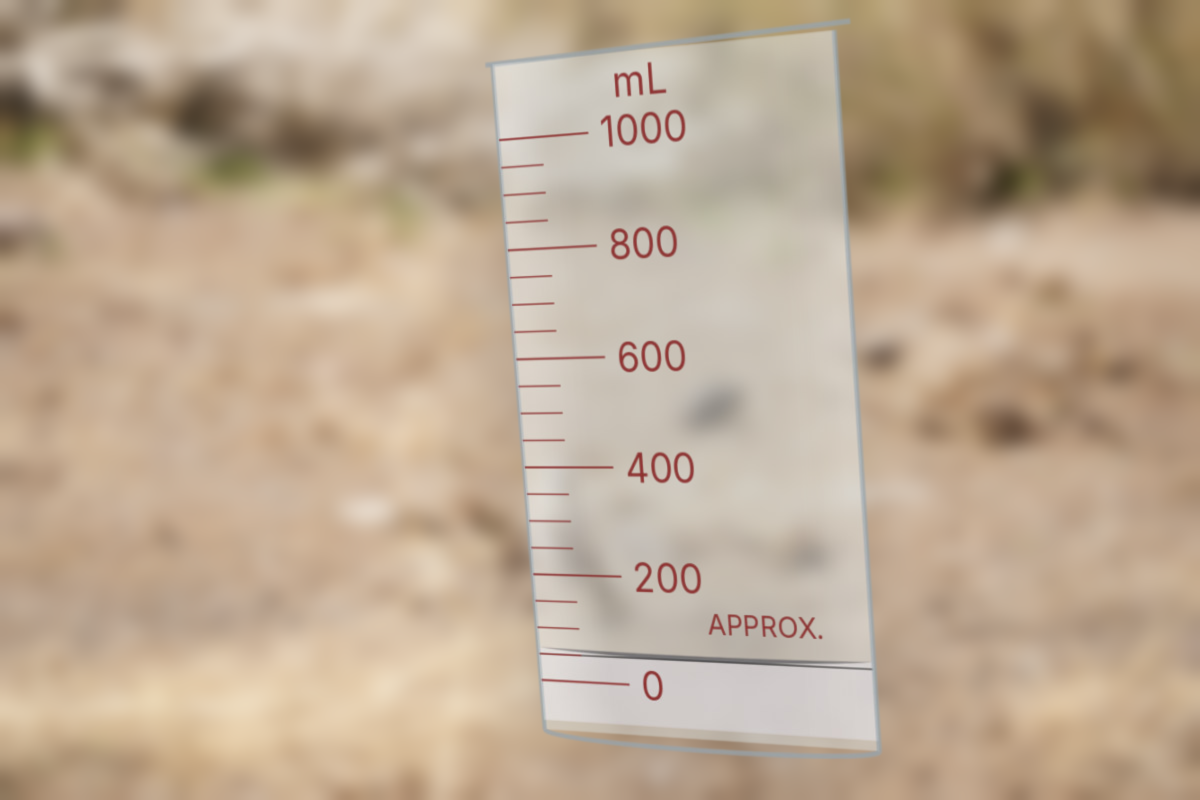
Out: {"value": 50, "unit": "mL"}
